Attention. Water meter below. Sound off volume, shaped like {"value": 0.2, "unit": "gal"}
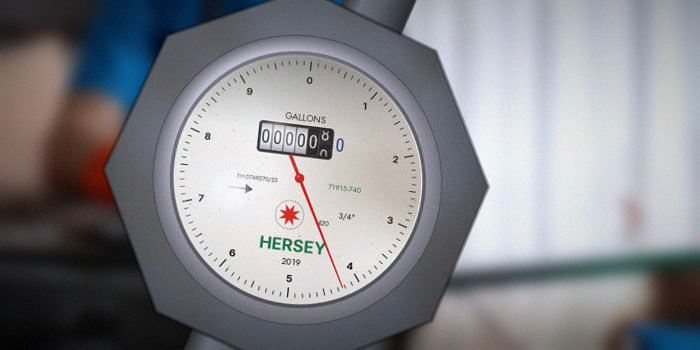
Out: {"value": 84.2, "unit": "gal"}
